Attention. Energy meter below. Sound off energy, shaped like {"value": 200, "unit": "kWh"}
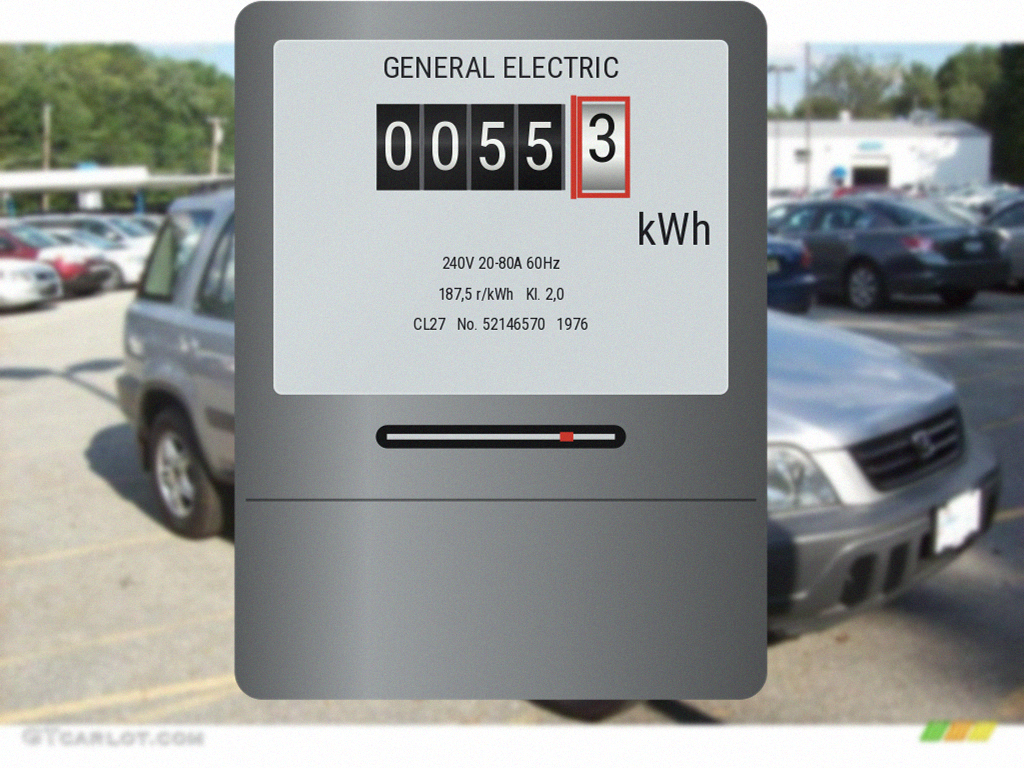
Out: {"value": 55.3, "unit": "kWh"}
